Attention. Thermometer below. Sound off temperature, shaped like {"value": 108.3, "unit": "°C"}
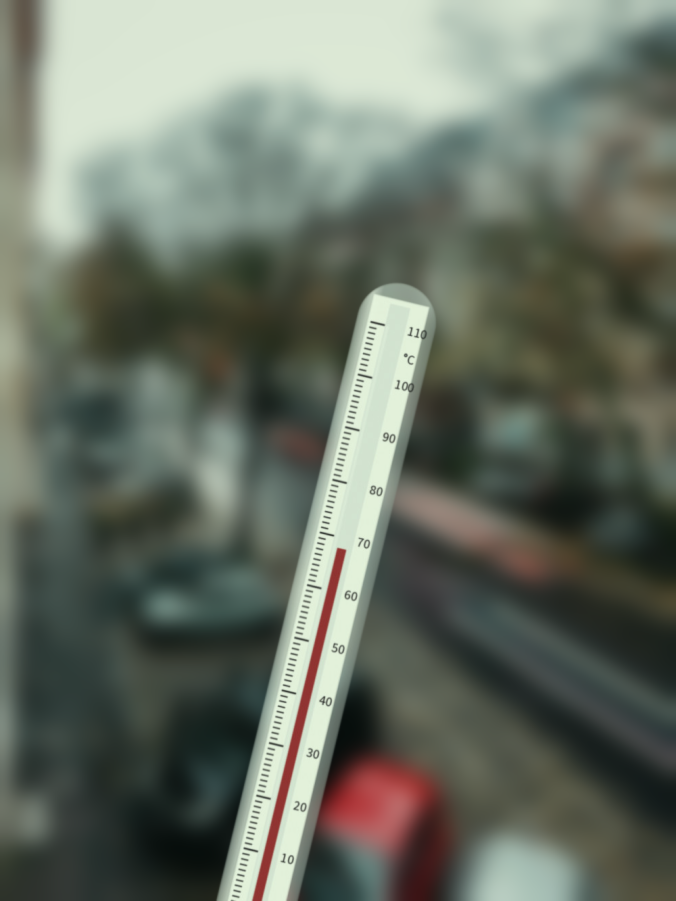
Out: {"value": 68, "unit": "°C"}
